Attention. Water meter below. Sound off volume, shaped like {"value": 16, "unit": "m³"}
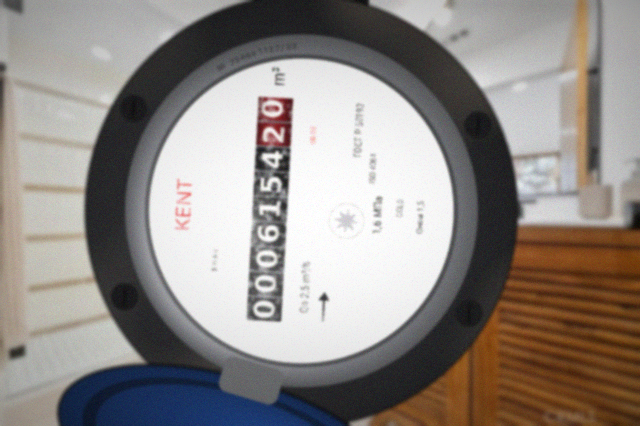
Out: {"value": 6154.20, "unit": "m³"}
